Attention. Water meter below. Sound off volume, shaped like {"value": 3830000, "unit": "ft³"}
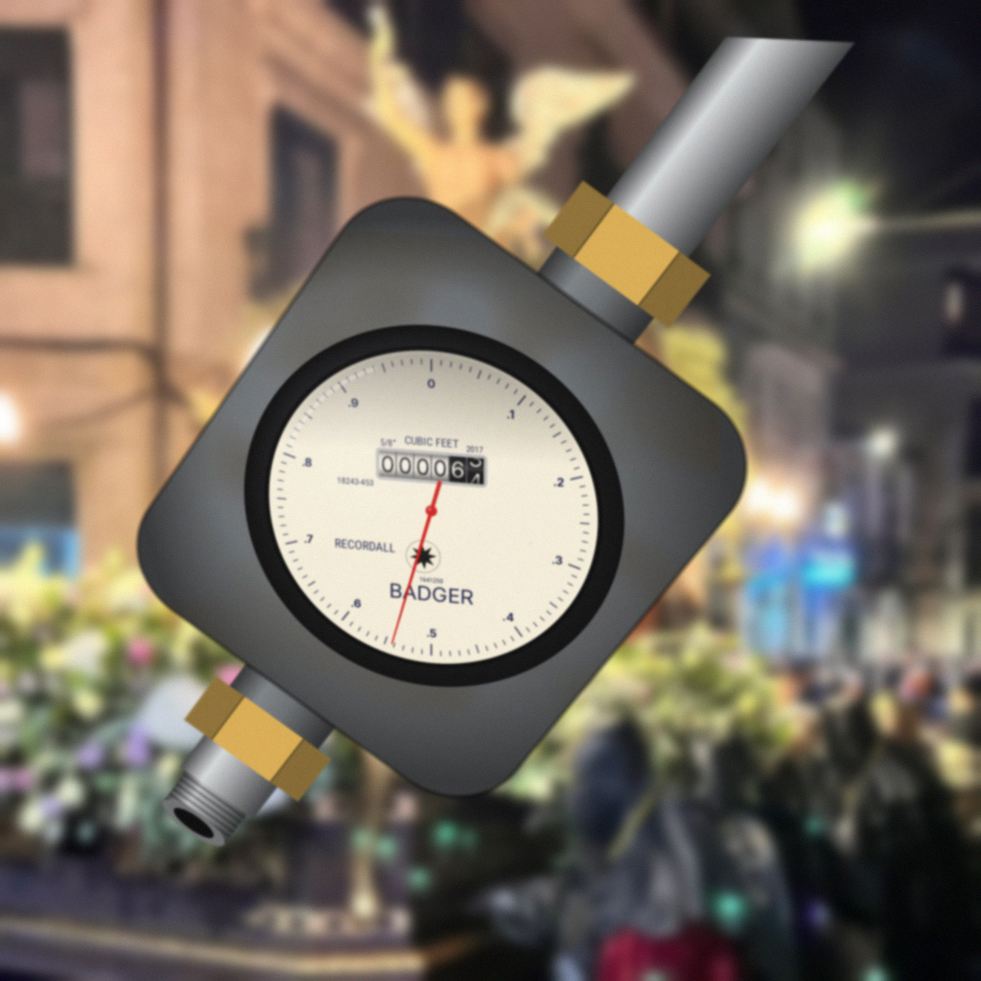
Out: {"value": 63.54, "unit": "ft³"}
